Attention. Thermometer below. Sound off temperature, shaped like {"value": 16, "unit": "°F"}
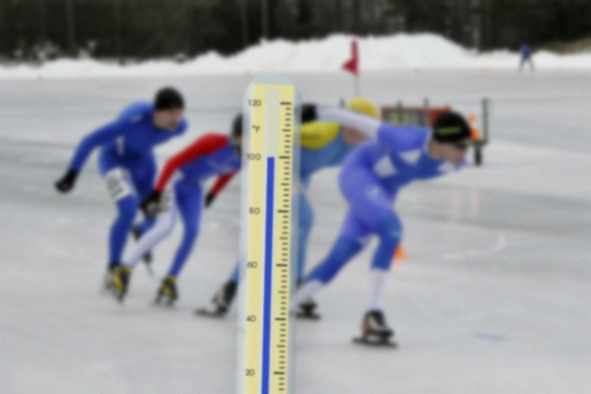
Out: {"value": 100, "unit": "°F"}
